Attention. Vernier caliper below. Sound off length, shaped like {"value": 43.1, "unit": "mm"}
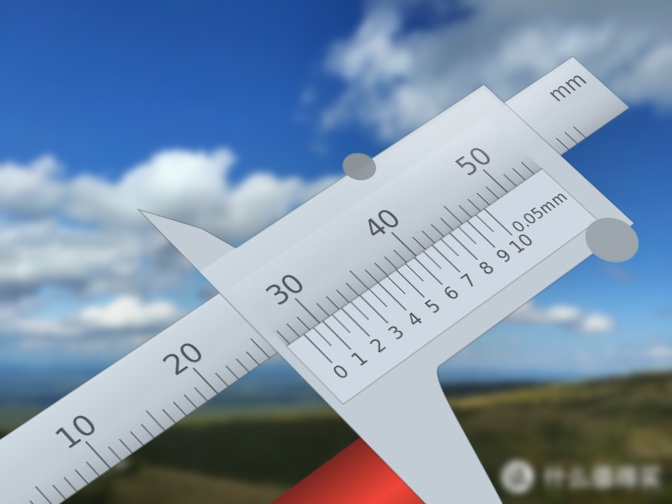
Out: {"value": 28.4, "unit": "mm"}
